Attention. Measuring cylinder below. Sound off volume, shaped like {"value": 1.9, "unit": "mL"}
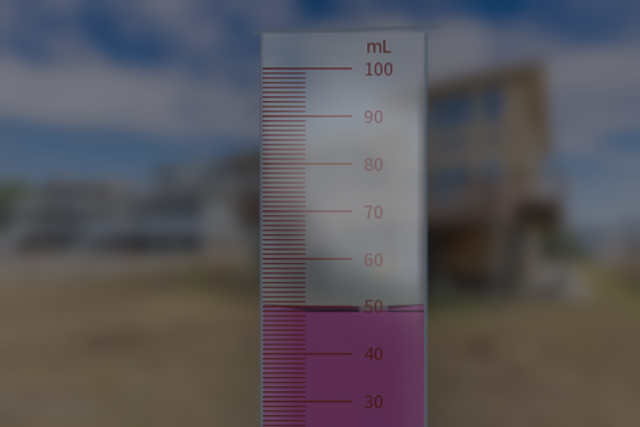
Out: {"value": 49, "unit": "mL"}
